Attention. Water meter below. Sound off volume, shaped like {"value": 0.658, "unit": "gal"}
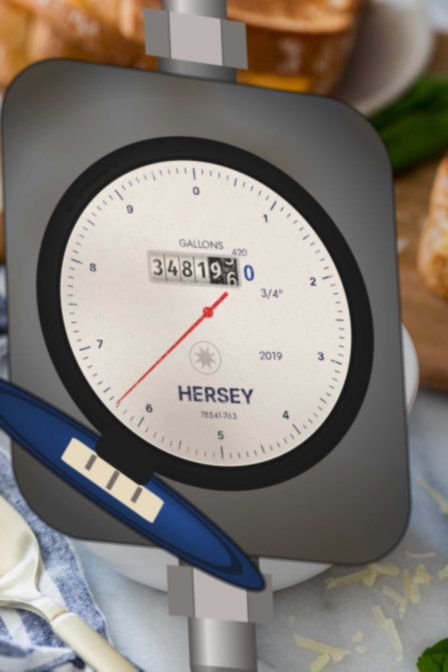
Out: {"value": 3481956.3, "unit": "gal"}
